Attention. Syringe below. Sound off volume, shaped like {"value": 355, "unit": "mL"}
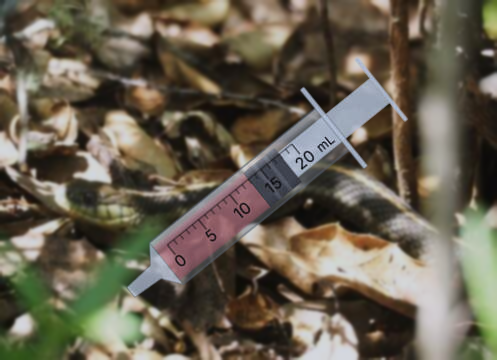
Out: {"value": 13, "unit": "mL"}
